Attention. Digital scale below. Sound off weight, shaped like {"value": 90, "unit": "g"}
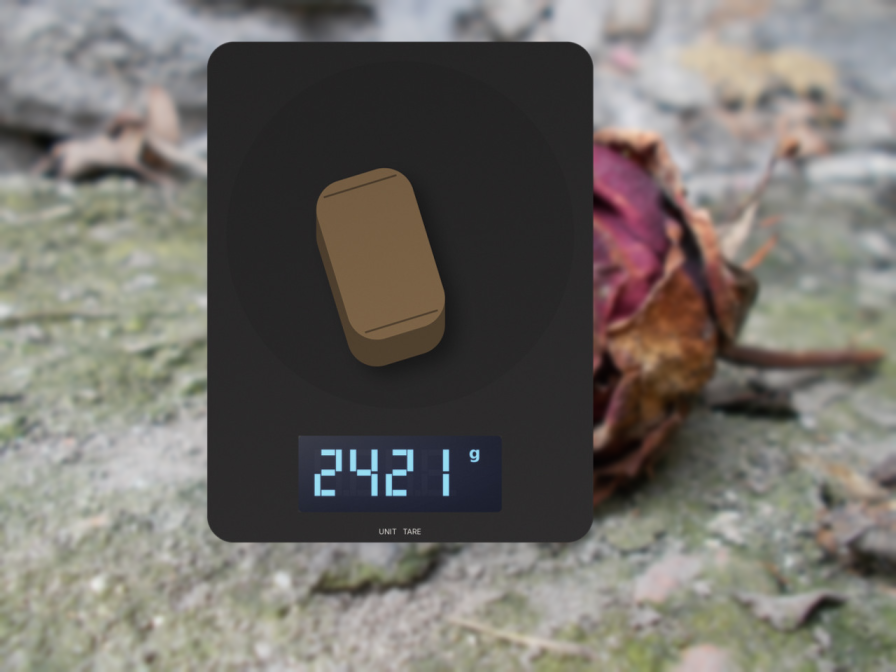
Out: {"value": 2421, "unit": "g"}
